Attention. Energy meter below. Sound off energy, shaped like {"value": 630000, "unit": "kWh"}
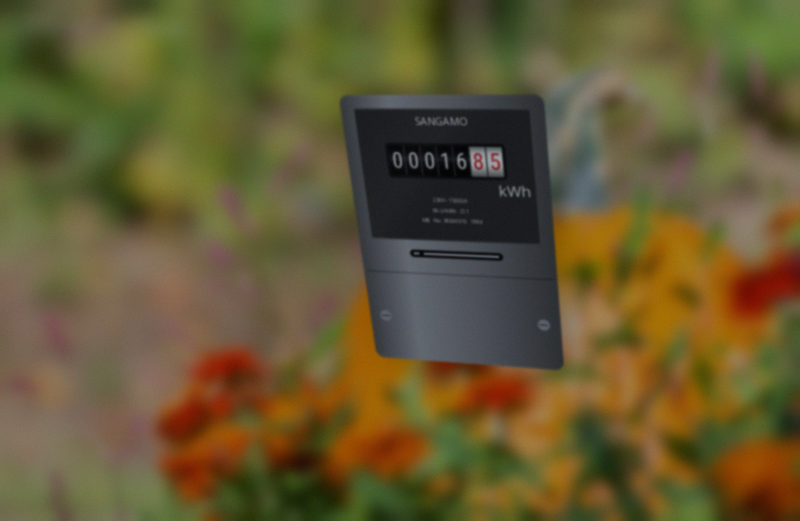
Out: {"value": 16.85, "unit": "kWh"}
